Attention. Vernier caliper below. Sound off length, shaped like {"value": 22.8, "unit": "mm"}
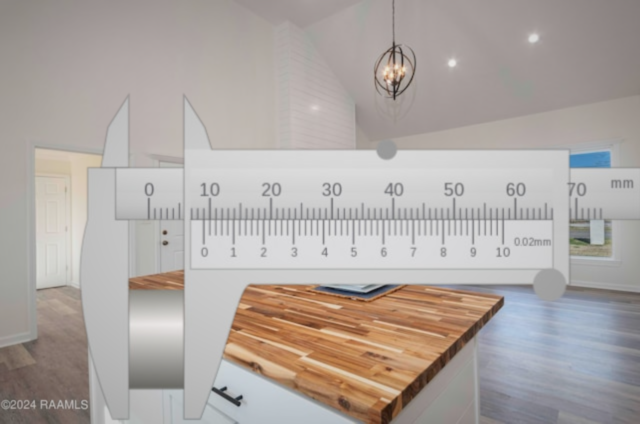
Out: {"value": 9.0, "unit": "mm"}
